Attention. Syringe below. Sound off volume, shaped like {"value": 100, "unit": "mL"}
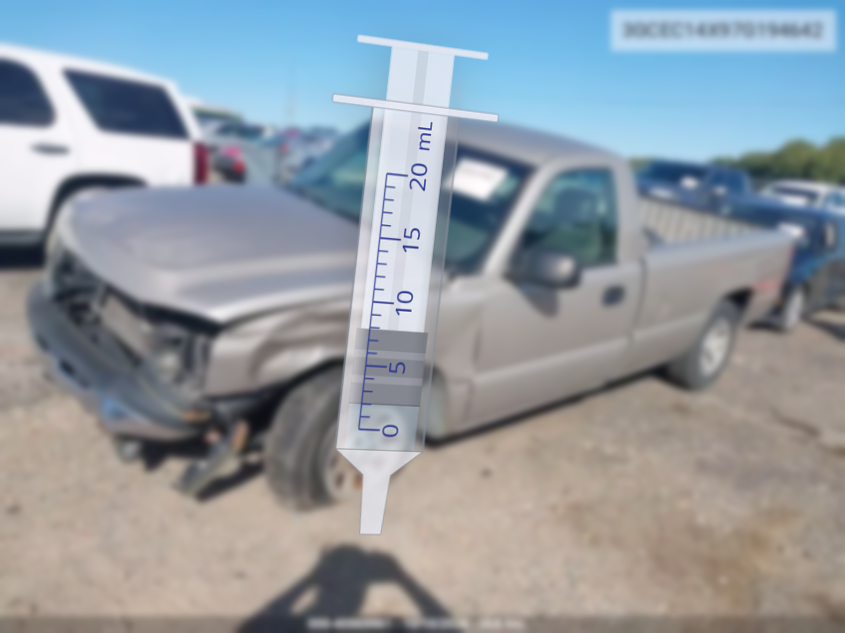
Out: {"value": 2, "unit": "mL"}
